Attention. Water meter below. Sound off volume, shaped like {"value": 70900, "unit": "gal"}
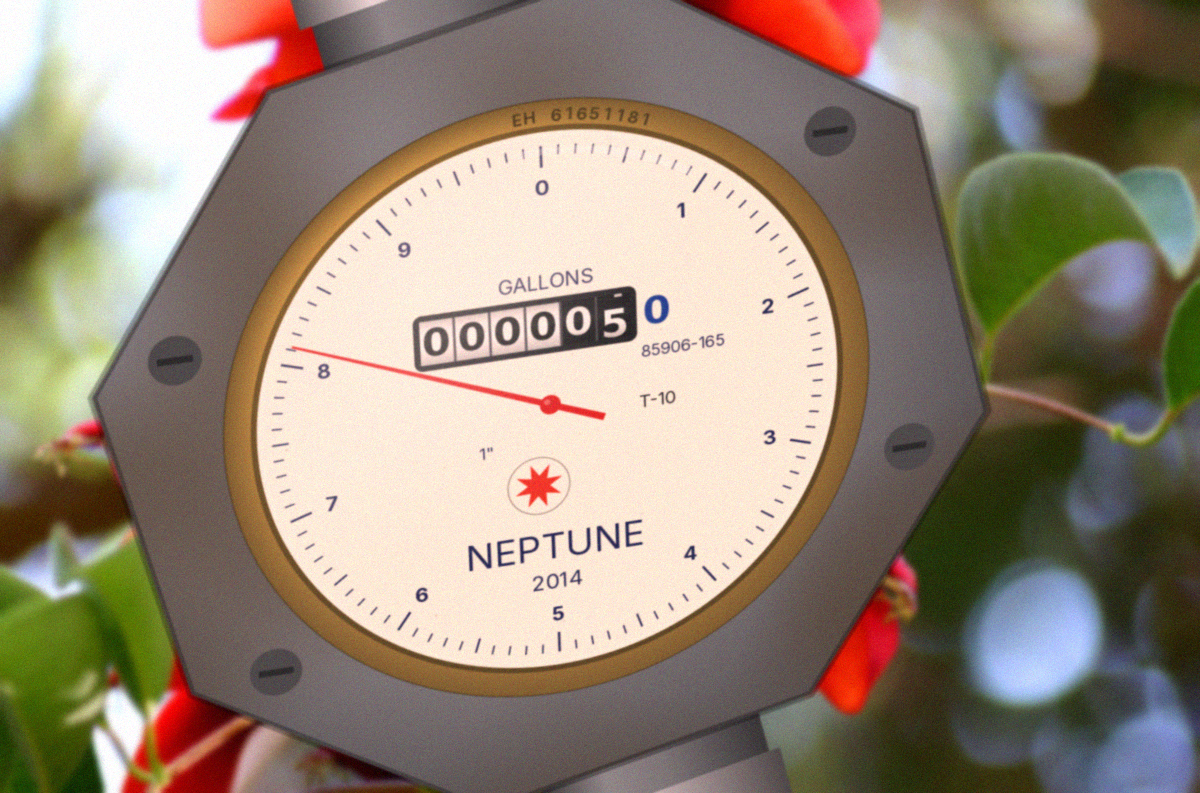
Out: {"value": 48.1, "unit": "gal"}
